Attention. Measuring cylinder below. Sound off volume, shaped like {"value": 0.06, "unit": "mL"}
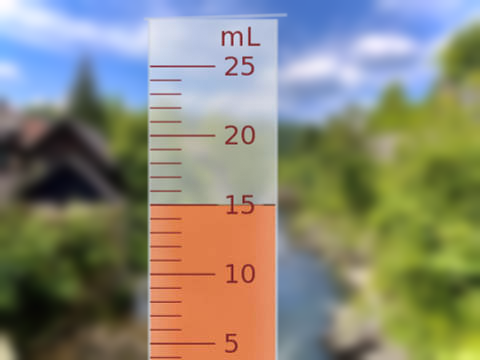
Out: {"value": 15, "unit": "mL"}
